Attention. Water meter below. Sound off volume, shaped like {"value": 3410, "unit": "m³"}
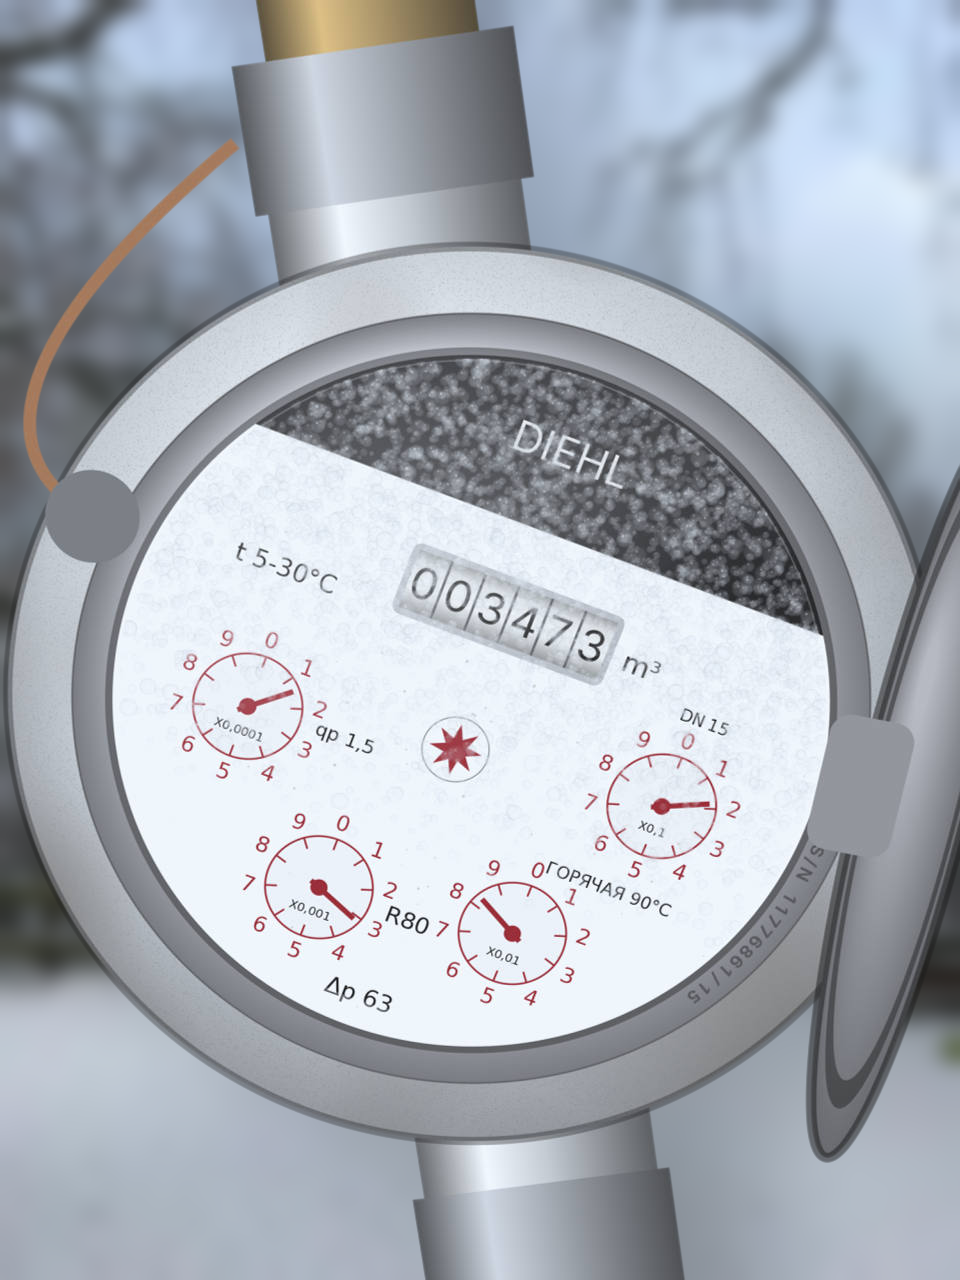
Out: {"value": 3473.1831, "unit": "m³"}
